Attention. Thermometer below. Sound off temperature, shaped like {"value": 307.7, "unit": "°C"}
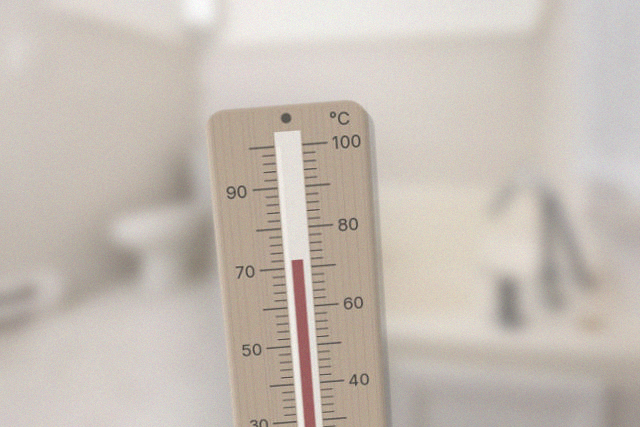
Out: {"value": 72, "unit": "°C"}
